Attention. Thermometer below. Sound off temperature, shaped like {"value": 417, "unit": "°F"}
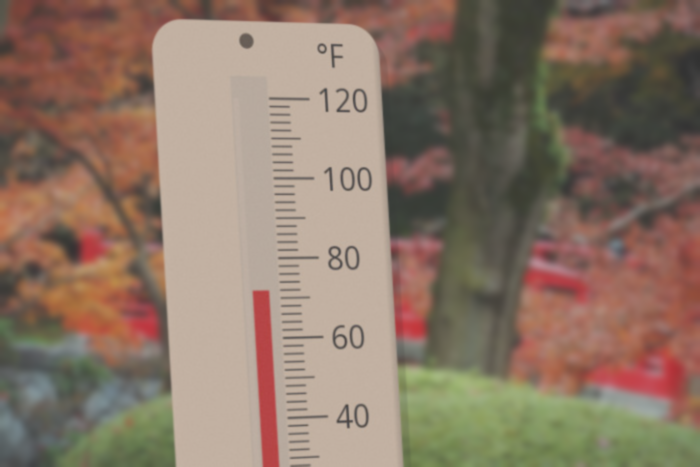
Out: {"value": 72, "unit": "°F"}
